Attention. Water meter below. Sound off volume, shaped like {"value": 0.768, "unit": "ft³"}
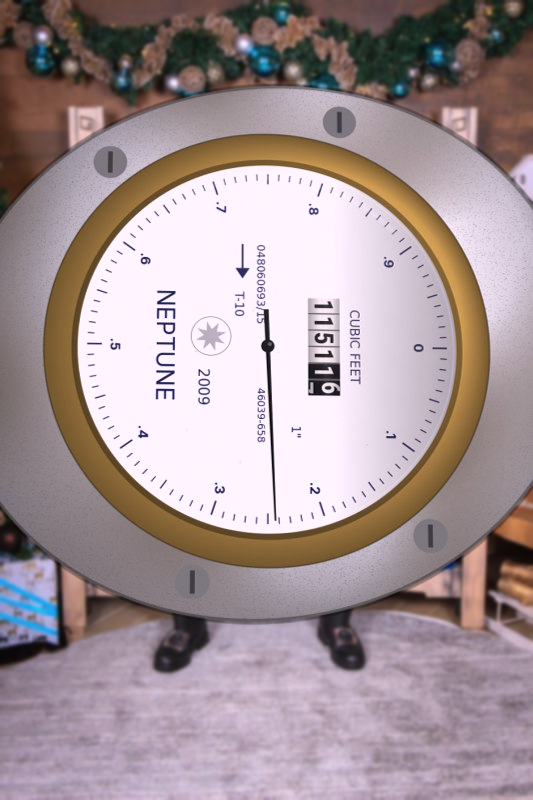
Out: {"value": 115116.24, "unit": "ft³"}
